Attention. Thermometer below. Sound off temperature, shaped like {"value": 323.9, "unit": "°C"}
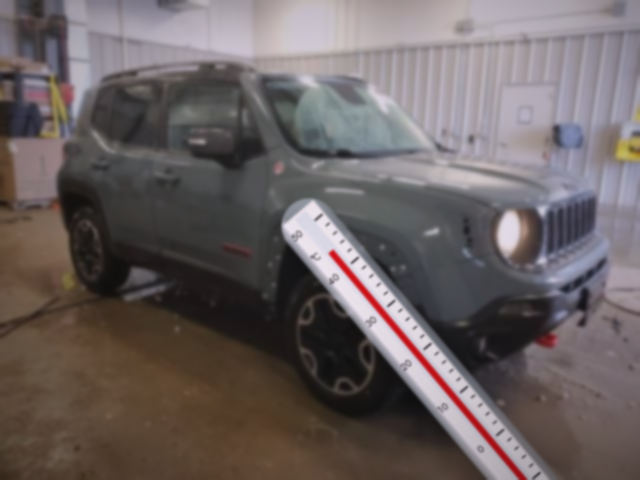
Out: {"value": 44, "unit": "°C"}
